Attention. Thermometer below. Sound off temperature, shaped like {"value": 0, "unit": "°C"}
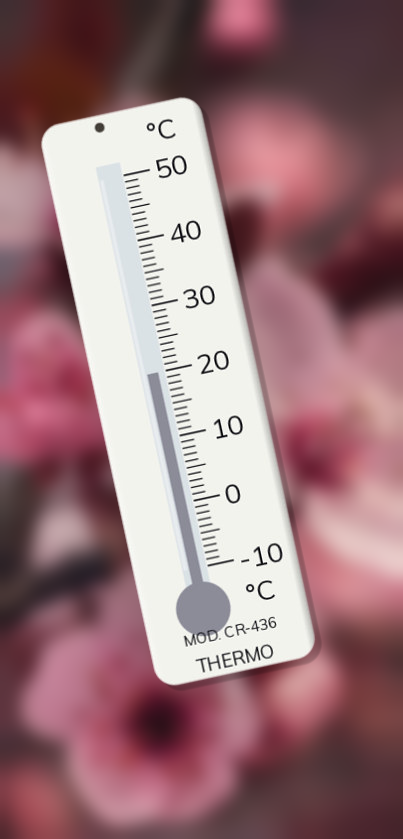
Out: {"value": 20, "unit": "°C"}
